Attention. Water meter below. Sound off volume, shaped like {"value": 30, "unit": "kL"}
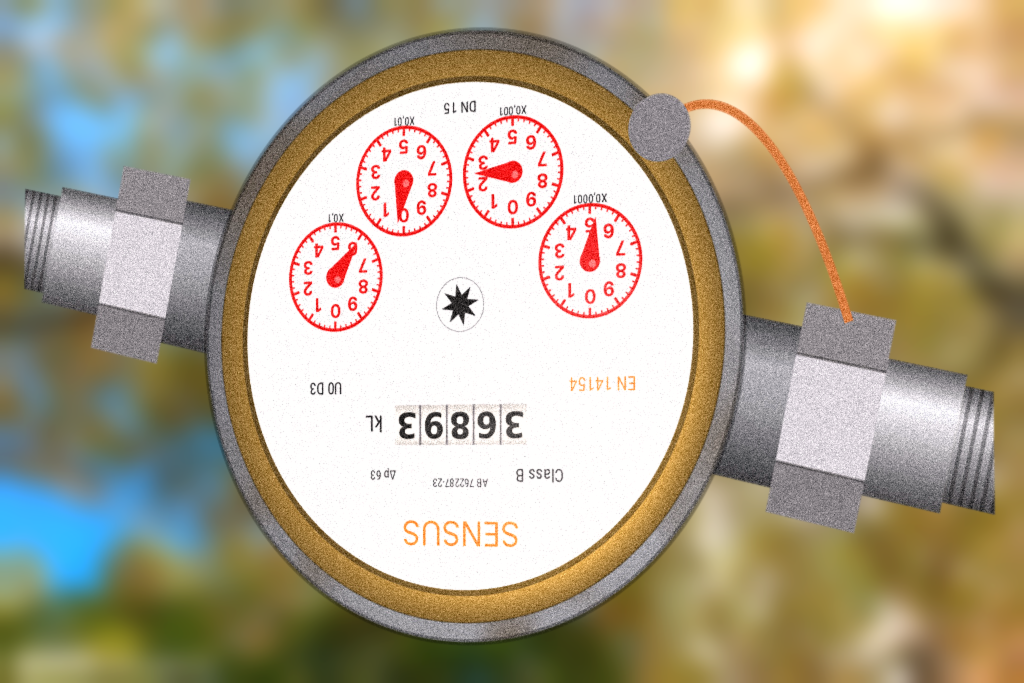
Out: {"value": 36893.6025, "unit": "kL"}
